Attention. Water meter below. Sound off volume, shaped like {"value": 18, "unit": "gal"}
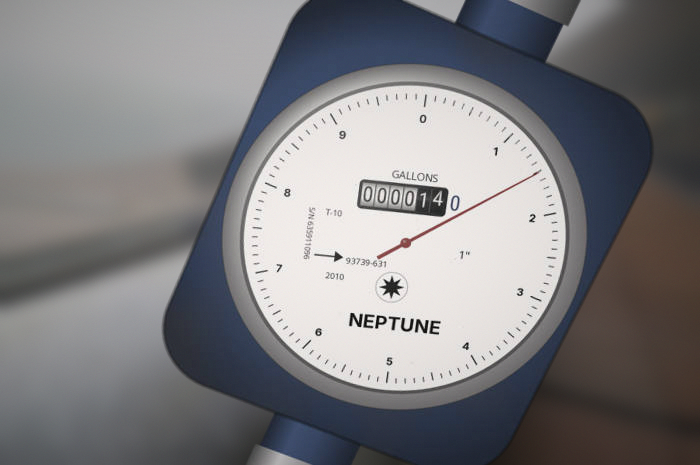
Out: {"value": 141.5, "unit": "gal"}
